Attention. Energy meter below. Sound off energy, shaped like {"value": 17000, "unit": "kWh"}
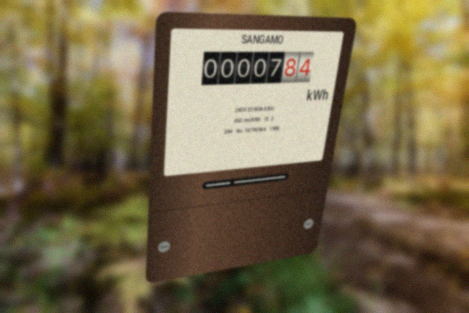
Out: {"value": 7.84, "unit": "kWh"}
